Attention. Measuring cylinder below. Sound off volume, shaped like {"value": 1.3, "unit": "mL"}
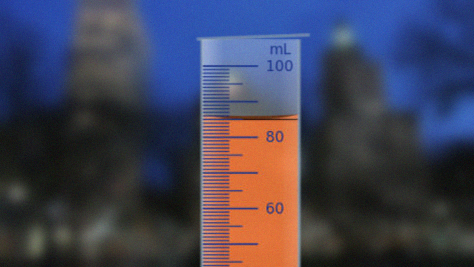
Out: {"value": 85, "unit": "mL"}
